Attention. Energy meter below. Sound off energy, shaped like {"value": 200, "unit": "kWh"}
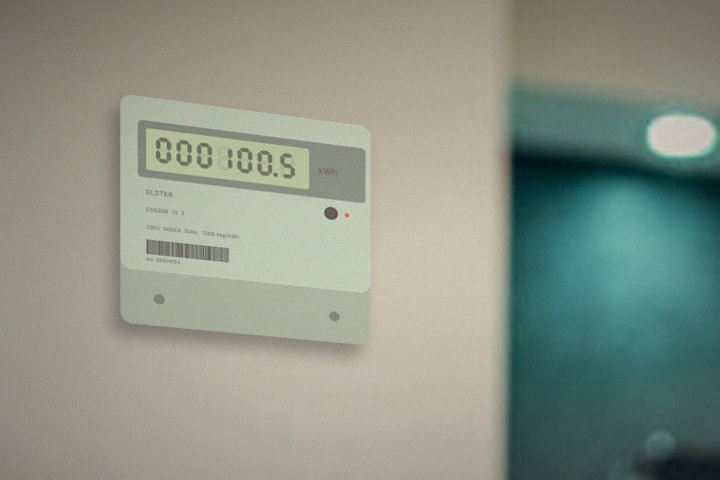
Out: {"value": 100.5, "unit": "kWh"}
